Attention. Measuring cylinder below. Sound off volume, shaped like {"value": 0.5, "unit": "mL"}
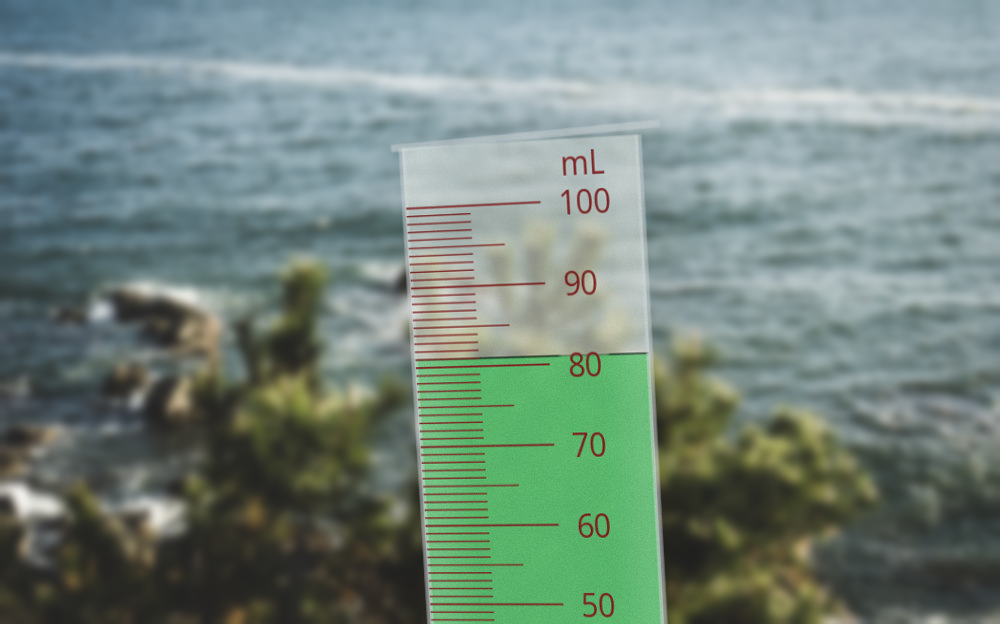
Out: {"value": 81, "unit": "mL"}
